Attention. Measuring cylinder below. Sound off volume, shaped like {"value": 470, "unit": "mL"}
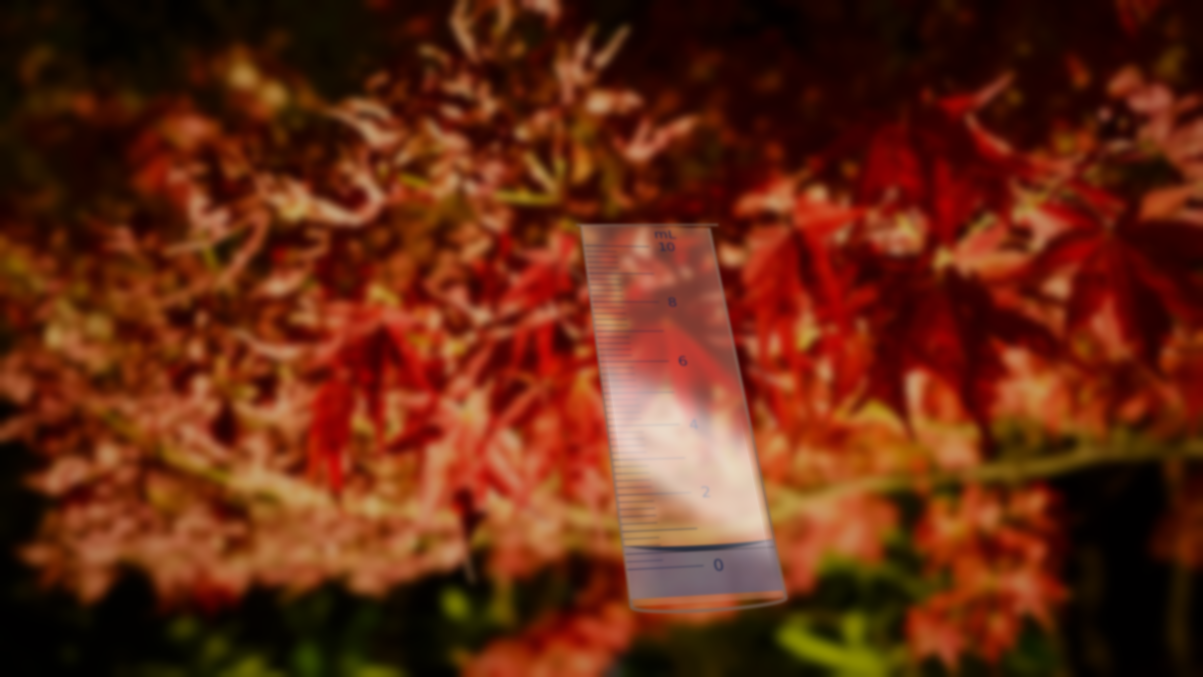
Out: {"value": 0.4, "unit": "mL"}
